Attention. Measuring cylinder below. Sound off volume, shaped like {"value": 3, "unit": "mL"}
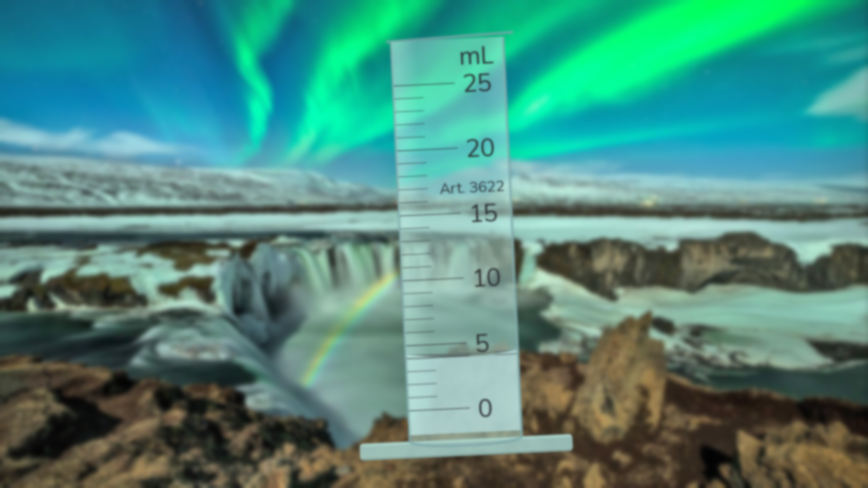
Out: {"value": 4, "unit": "mL"}
